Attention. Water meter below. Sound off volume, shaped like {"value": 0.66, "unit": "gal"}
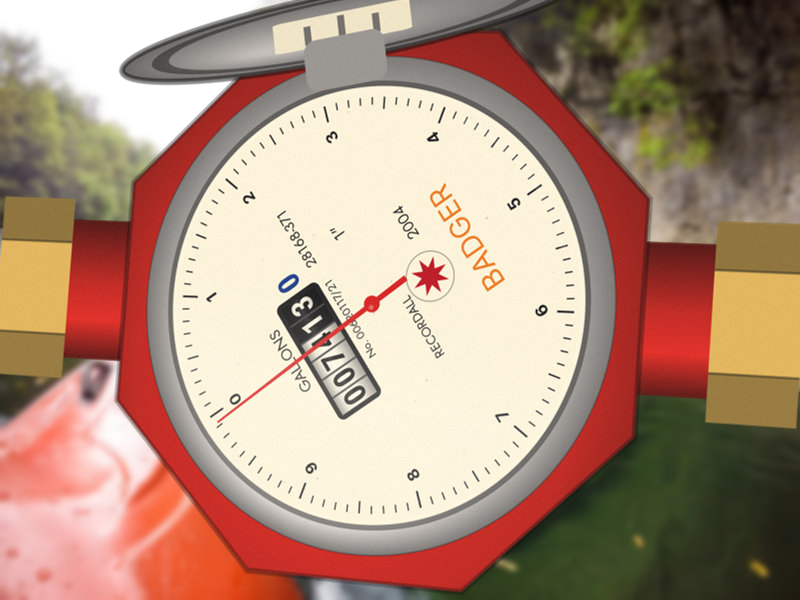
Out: {"value": 74129.9, "unit": "gal"}
